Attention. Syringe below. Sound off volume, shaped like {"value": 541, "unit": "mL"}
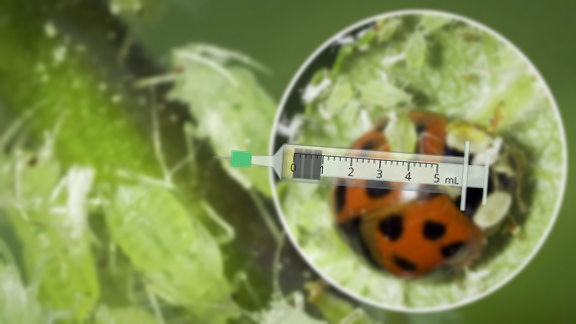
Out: {"value": 0, "unit": "mL"}
